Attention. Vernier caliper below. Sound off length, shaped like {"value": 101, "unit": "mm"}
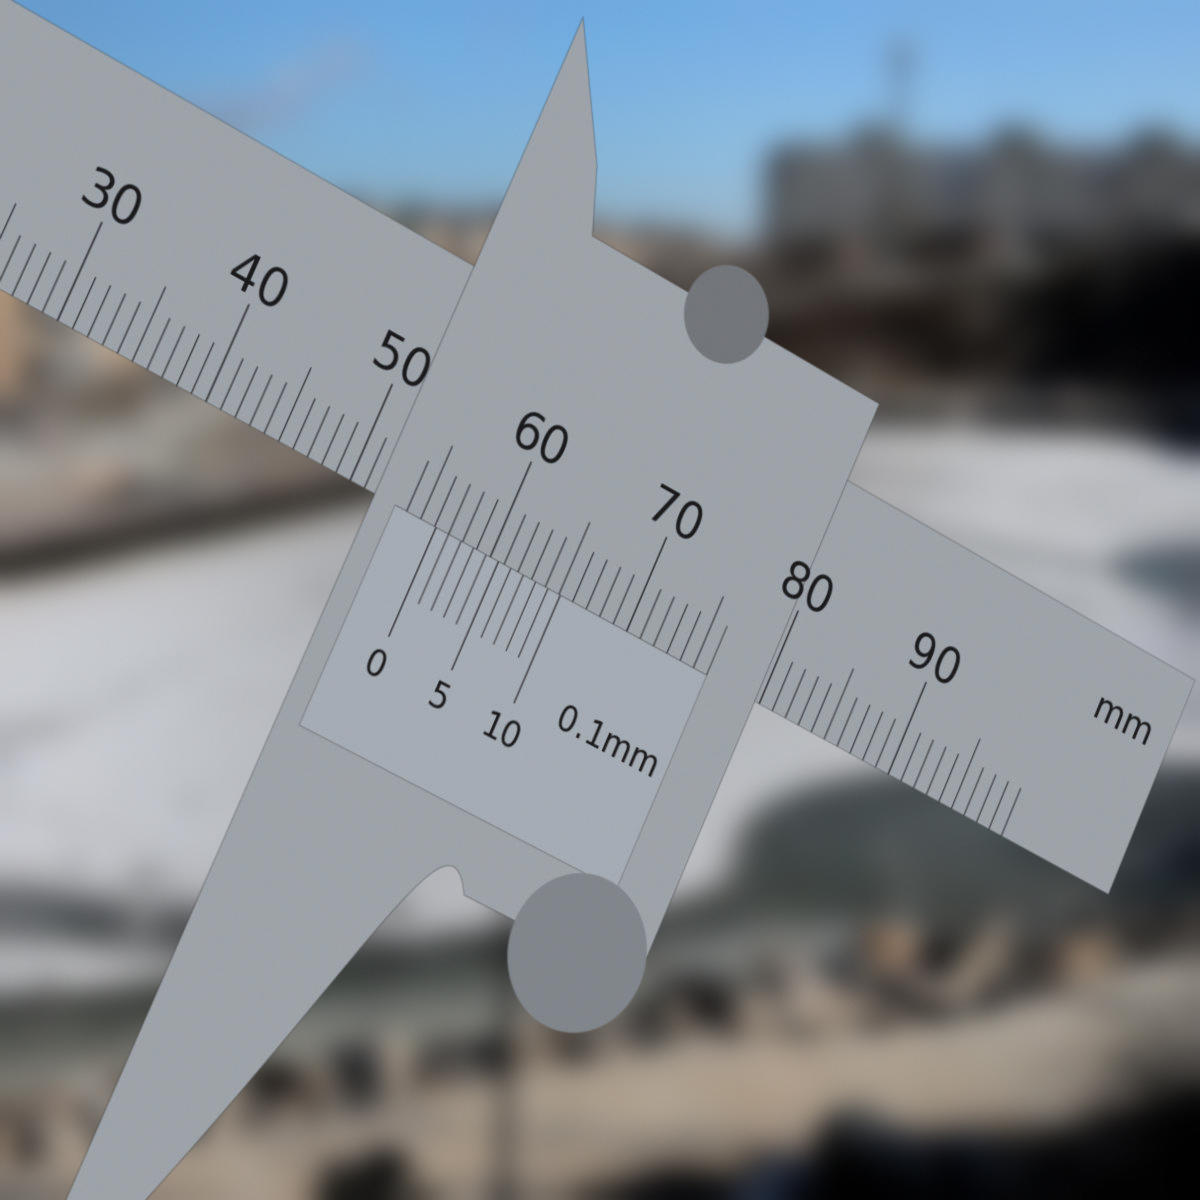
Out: {"value": 56.1, "unit": "mm"}
